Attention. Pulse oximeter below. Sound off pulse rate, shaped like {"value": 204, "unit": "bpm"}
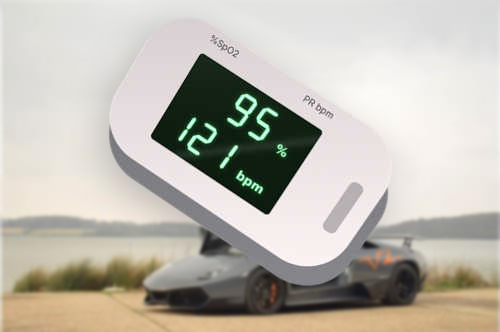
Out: {"value": 121, "unit": "bpm"}
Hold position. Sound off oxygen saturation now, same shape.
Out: {"value": 95, "unit": "%"}
